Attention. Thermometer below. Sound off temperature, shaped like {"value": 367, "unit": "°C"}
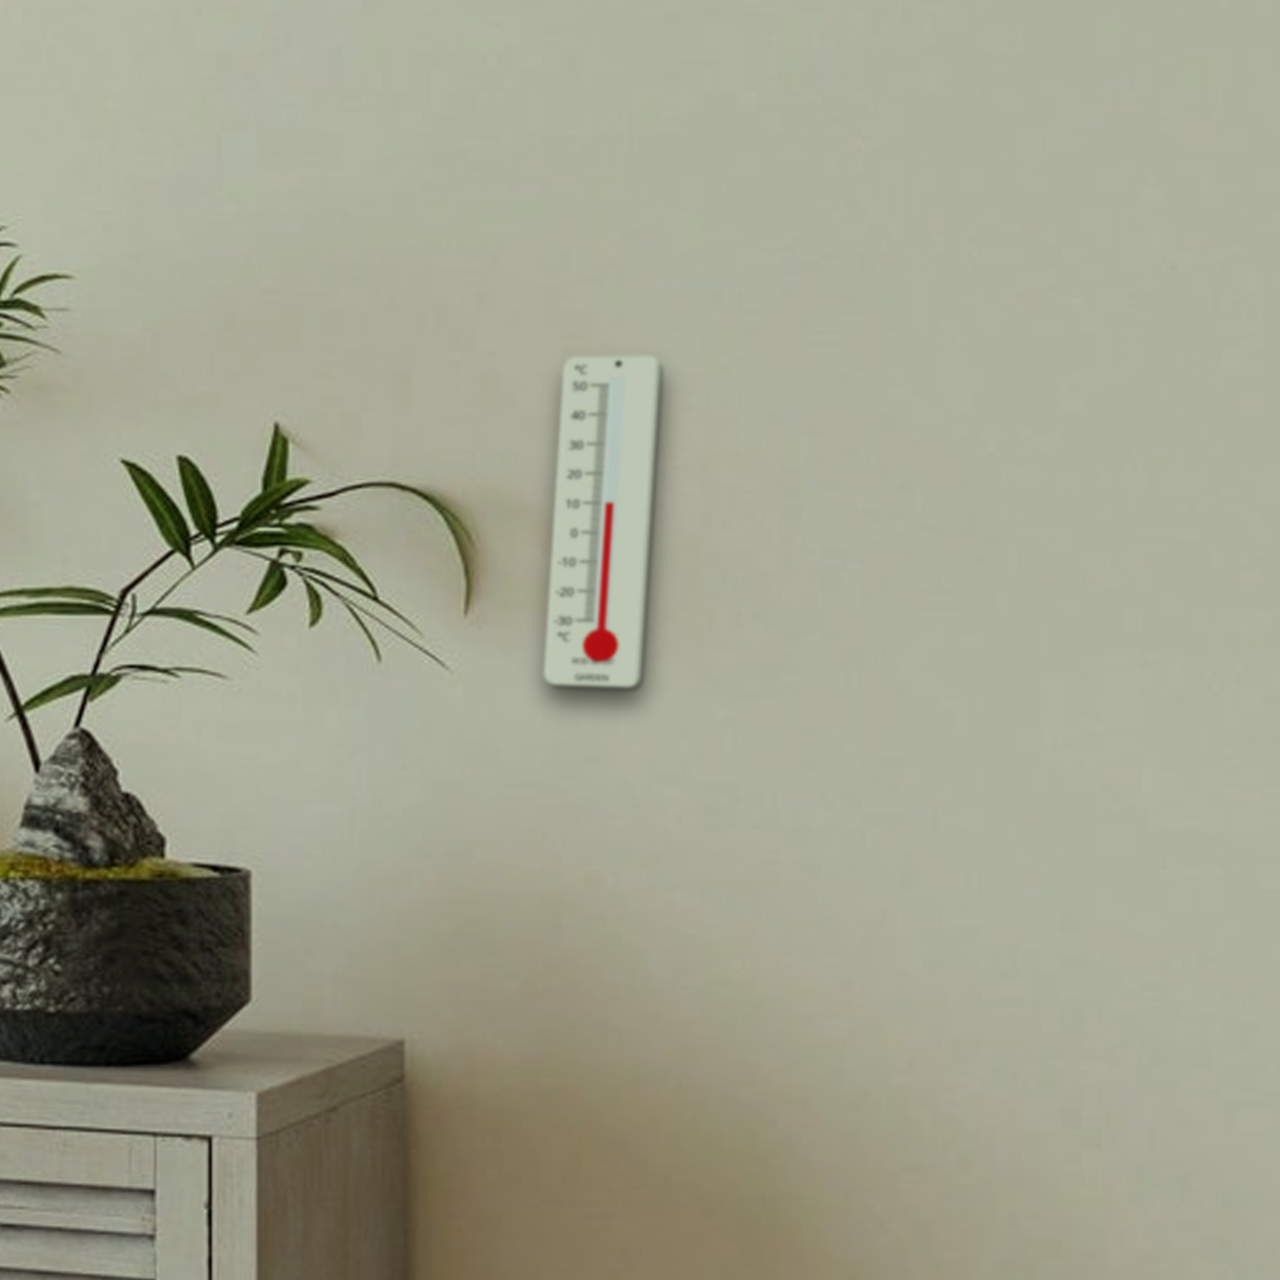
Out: {"value": 10, "unit": "°C"}
